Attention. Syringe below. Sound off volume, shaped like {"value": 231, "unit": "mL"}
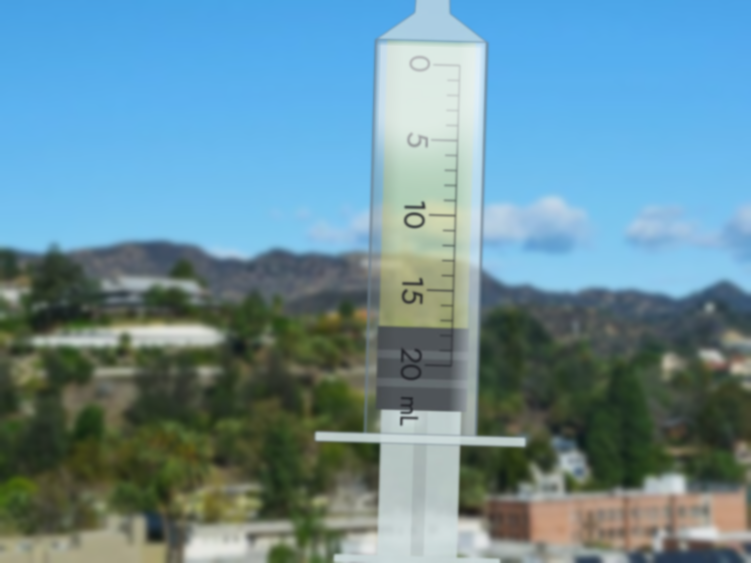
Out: {"value": 17.5, "unit": "mL"}
